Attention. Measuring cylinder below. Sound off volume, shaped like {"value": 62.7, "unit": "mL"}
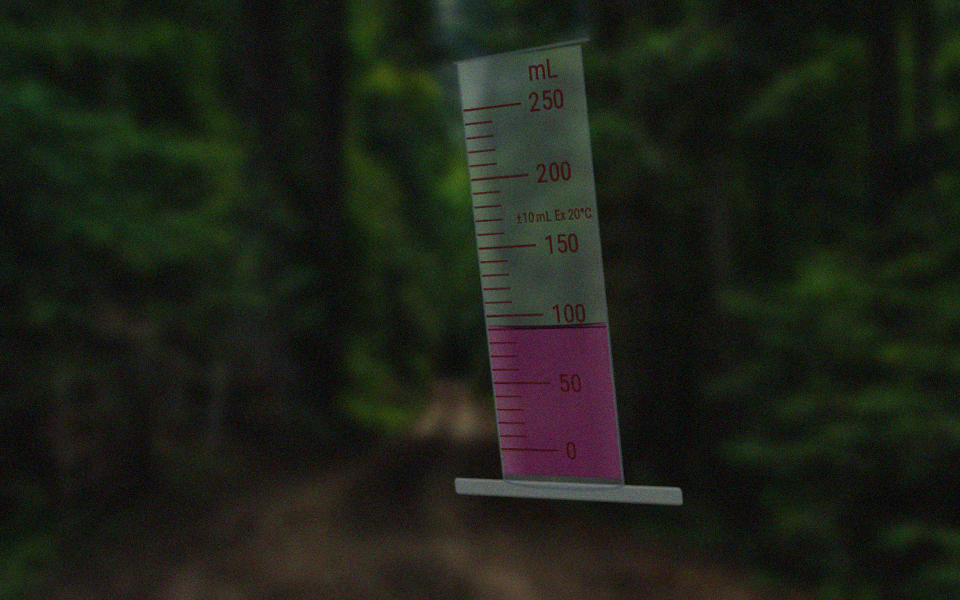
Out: {"value": 90, "unit": "mL"}
